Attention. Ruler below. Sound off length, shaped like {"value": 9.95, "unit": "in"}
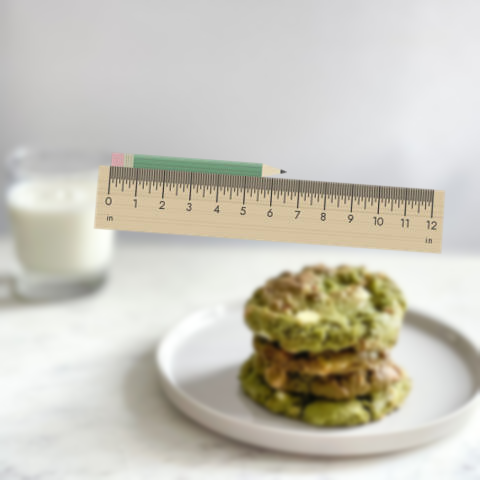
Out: {"value": 6.5, "unit": "in"}
